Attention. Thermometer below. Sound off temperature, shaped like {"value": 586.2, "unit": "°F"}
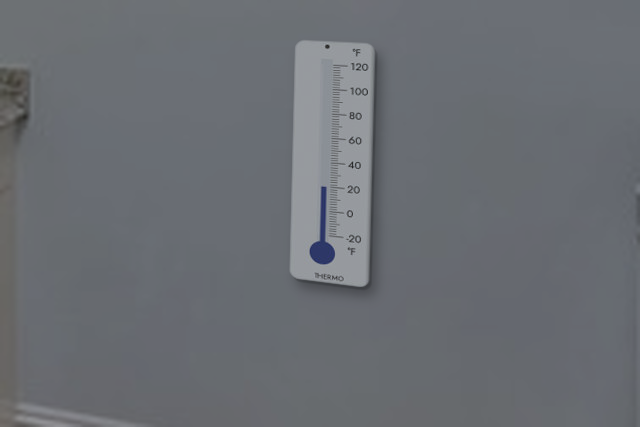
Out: {"value": 20, "unit": "°F"}
